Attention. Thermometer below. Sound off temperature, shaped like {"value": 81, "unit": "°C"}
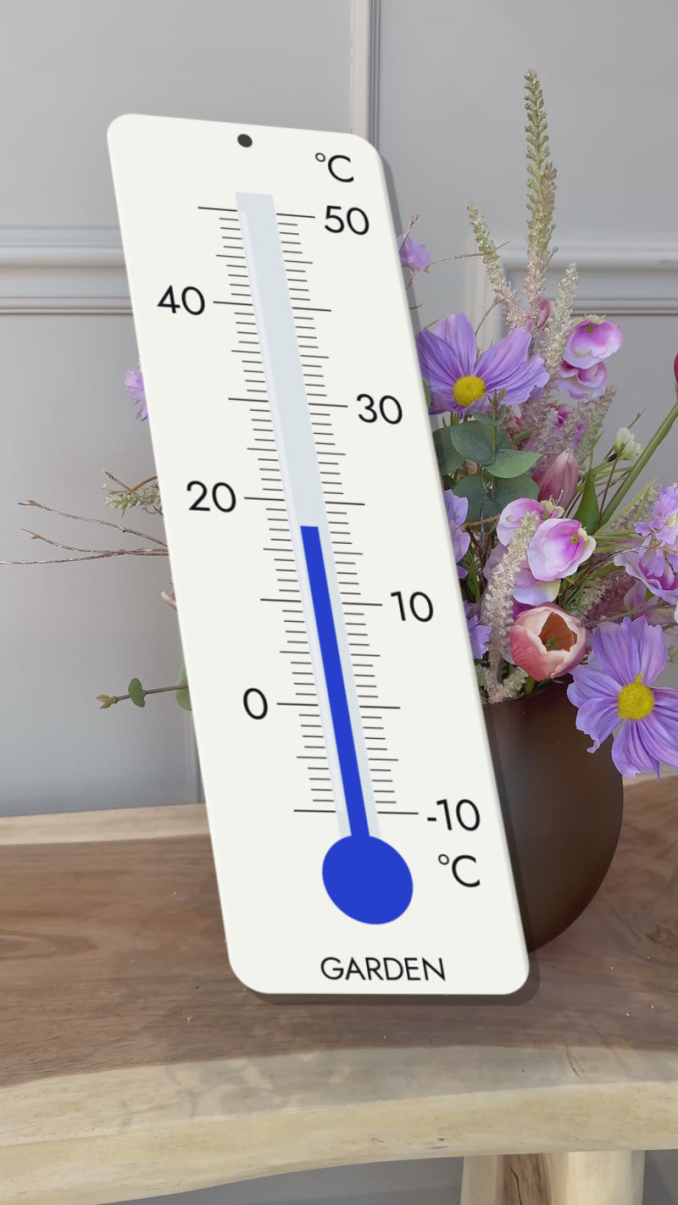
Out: {"value": 17.5, "unit": "°C"}
